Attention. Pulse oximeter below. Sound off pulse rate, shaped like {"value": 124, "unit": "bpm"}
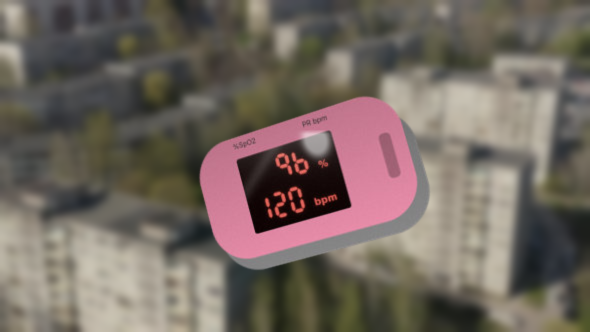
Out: {"value": 120, "unit": "bpm"}
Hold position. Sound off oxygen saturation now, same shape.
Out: {"value": 96, "unit": "%"}
